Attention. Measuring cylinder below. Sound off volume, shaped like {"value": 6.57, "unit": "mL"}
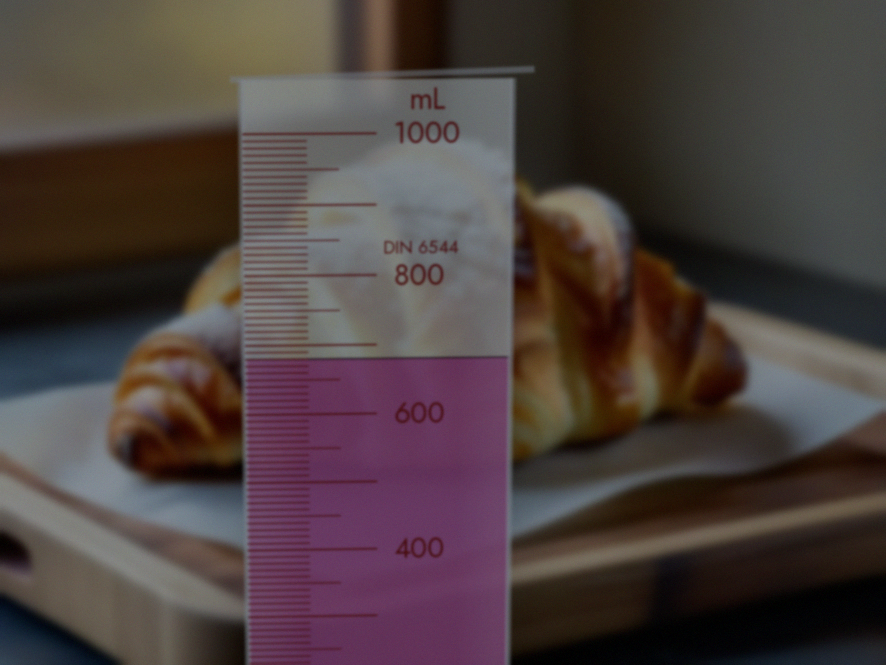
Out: {"value": 680, "unit": "mL"}
